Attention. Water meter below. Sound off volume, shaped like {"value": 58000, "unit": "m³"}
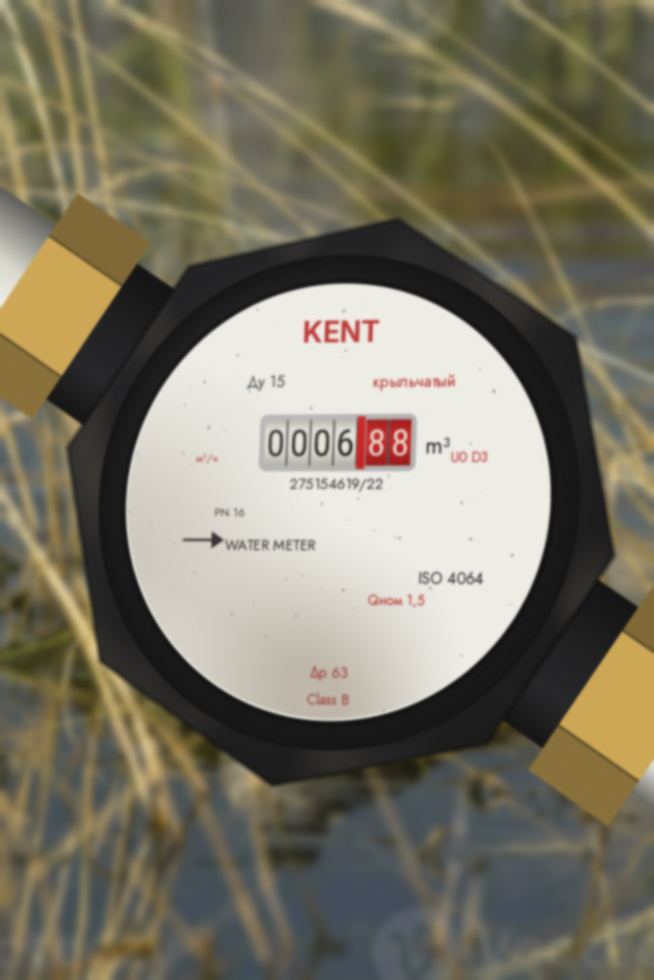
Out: {"value": 6.88, "unit": "m³"}
